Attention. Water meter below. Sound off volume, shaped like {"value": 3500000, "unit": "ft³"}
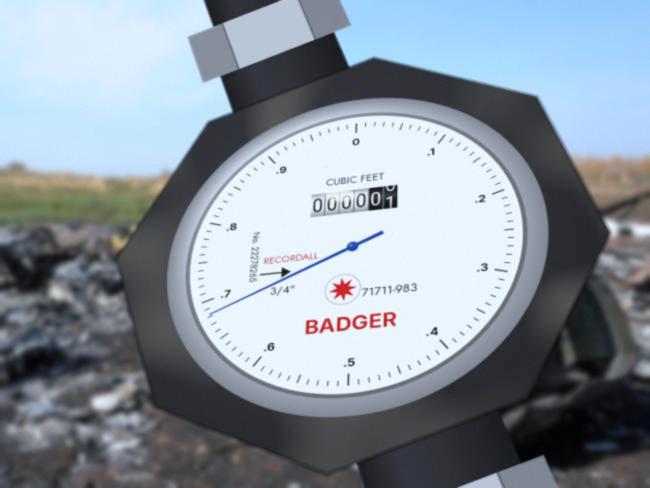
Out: {"value": 0.68, "unit": "ft³"}
